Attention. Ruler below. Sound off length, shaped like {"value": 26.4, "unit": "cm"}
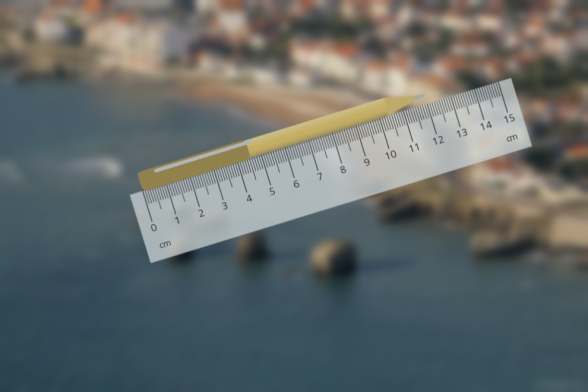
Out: {"value": 12, "unit": "cm"}
